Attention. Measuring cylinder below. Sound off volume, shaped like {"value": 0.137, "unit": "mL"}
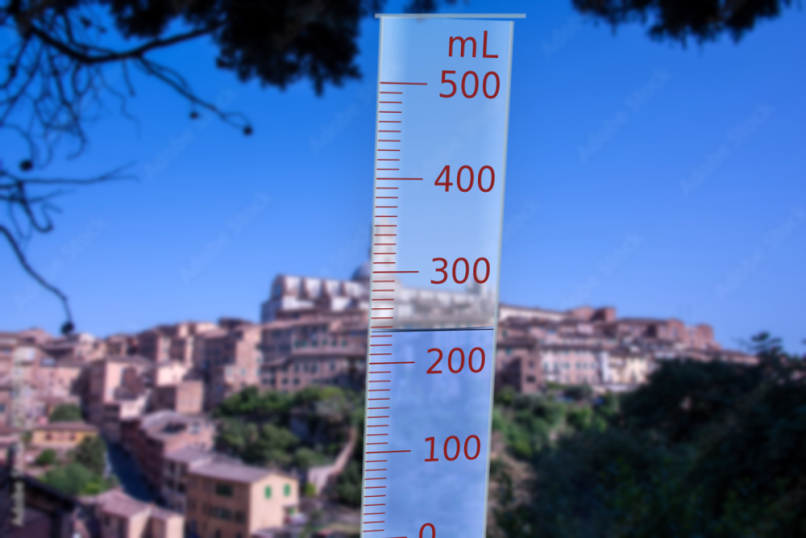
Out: {"value": 235, "unit": "mL"}
